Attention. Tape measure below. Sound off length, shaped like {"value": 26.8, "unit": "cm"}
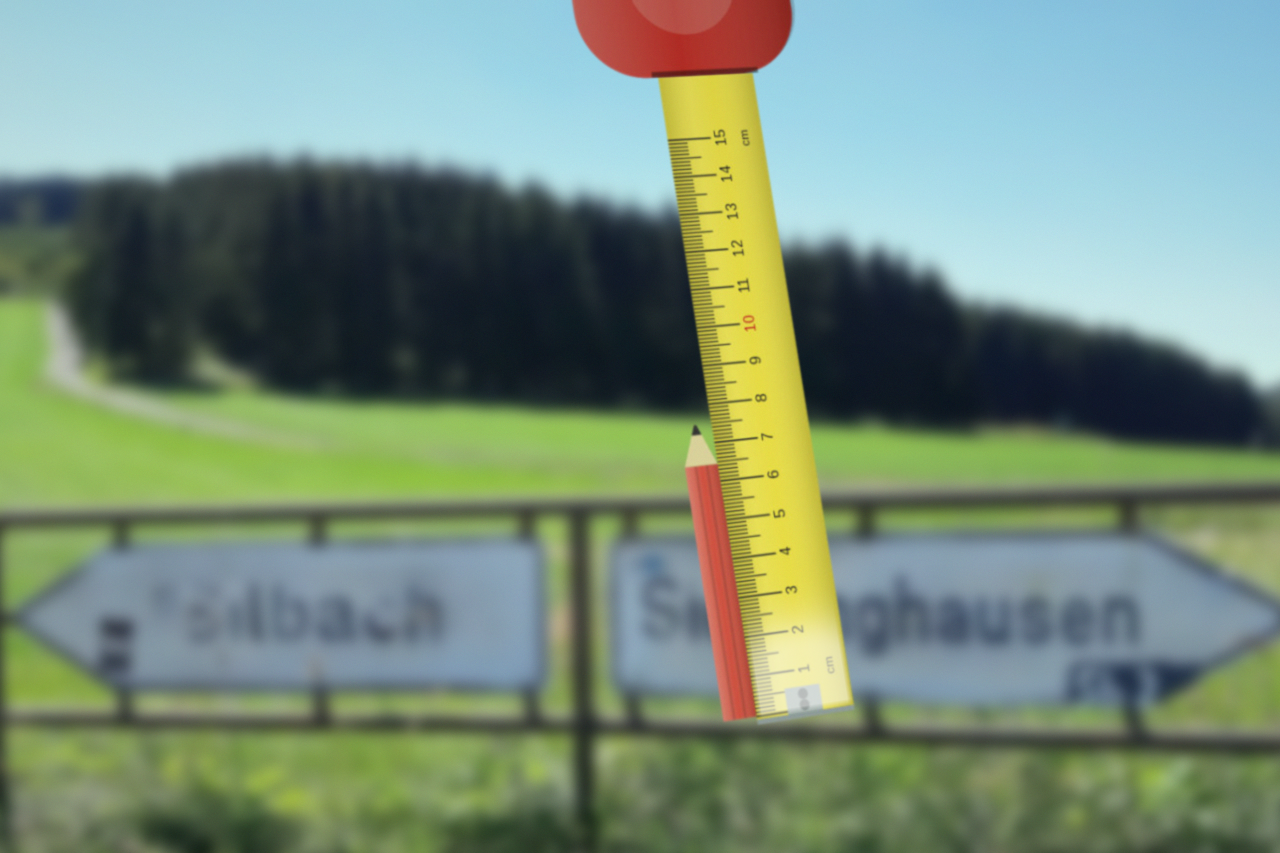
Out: {"value": 7.5, "unit": "cm"}
